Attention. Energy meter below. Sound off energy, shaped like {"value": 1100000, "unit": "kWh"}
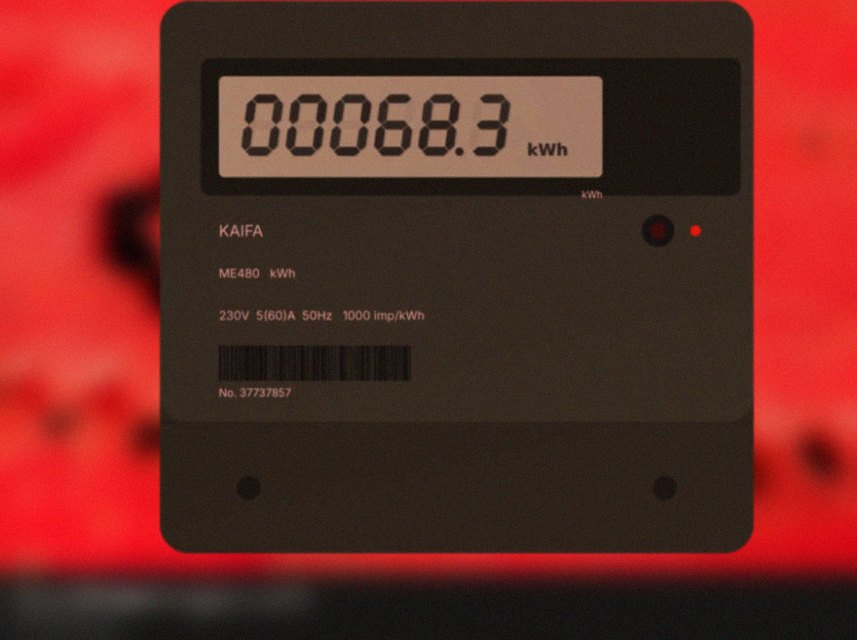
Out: {"value": 68.3, "unit": "kWh"}
